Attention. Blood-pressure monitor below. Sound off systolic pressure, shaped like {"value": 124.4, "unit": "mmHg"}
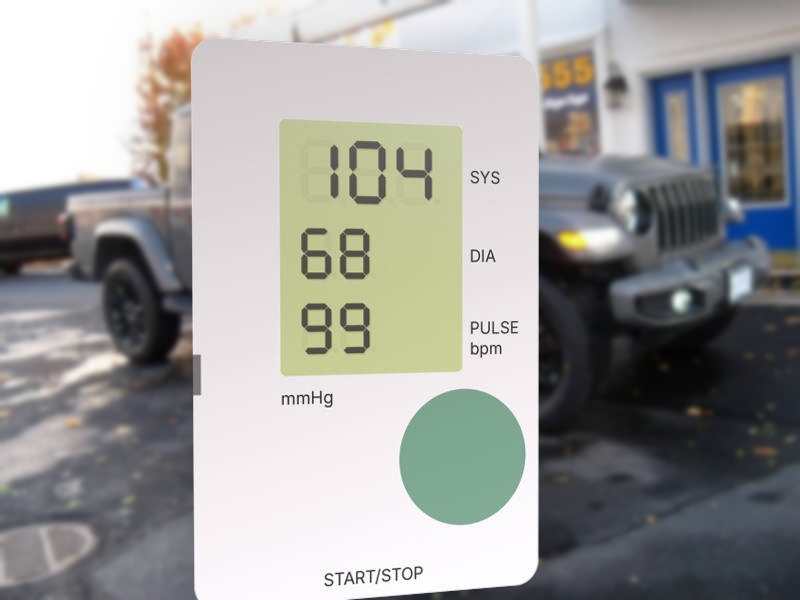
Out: {"value": 104, "unit": "mmHg"}
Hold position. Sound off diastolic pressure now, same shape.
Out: {"value": 68, "unit": "mmHg"}
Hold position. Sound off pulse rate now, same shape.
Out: {"value": 99, "unit": "bpm"}
